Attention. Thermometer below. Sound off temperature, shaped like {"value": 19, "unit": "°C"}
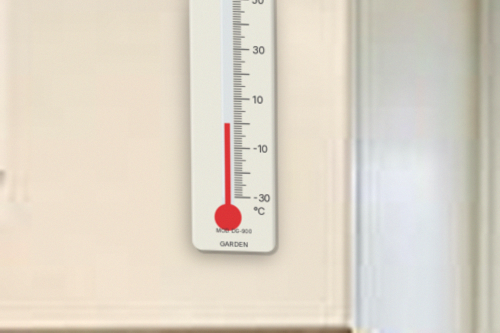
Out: {"value": 0, "unit": "°C"}
